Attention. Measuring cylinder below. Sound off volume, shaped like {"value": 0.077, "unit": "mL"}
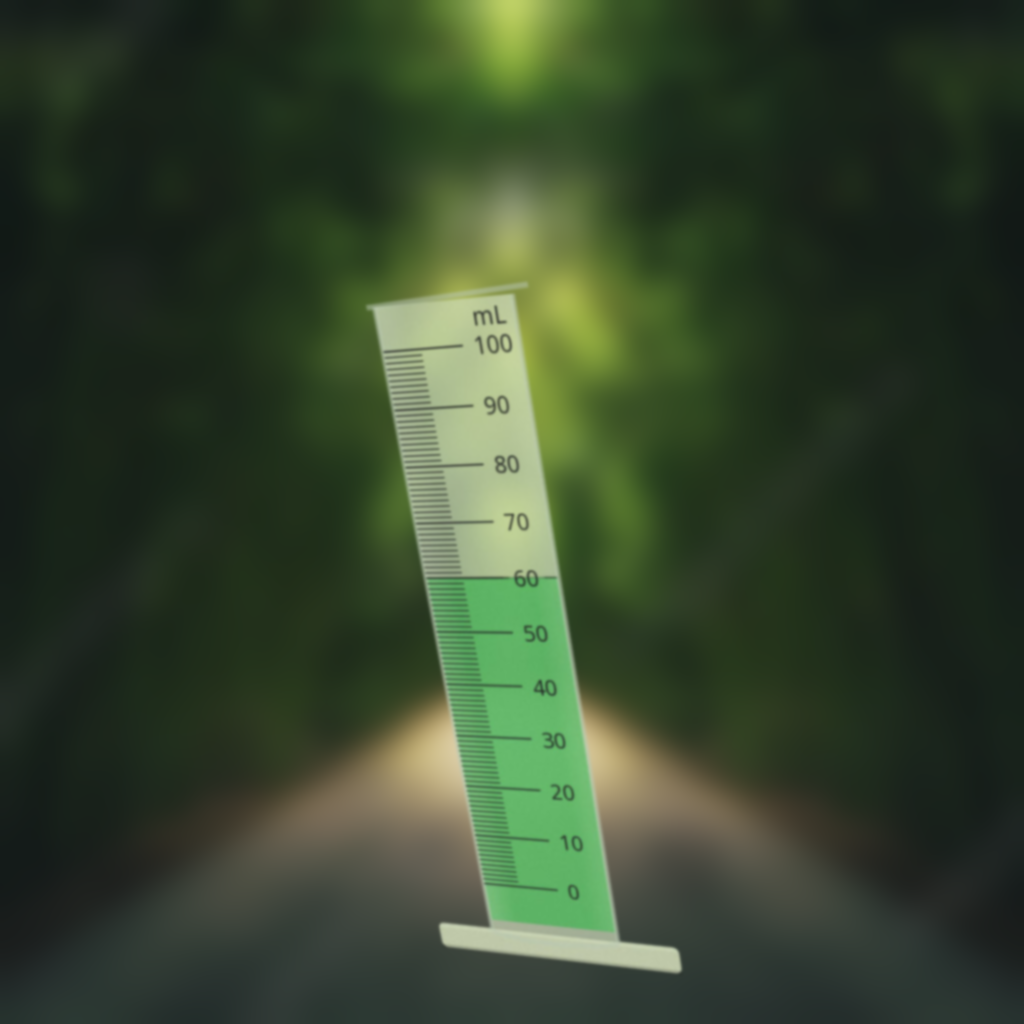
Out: {"value": 60, "unit": "mL"}
